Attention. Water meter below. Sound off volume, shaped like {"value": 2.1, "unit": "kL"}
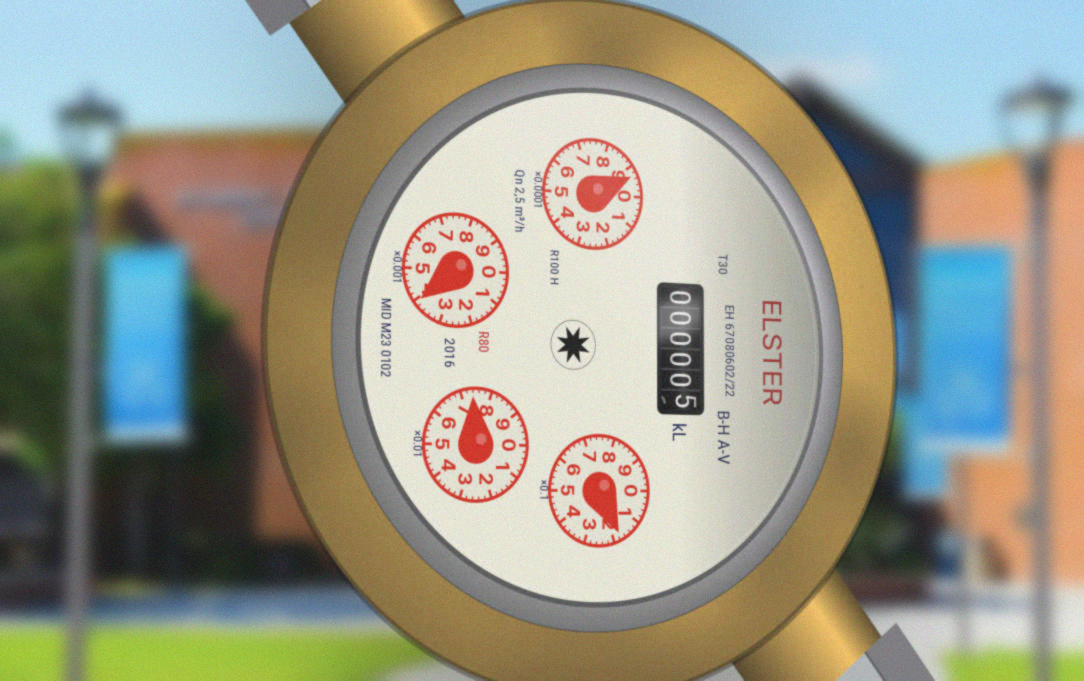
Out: {"value": 5.1739, "unit": "kL"}
